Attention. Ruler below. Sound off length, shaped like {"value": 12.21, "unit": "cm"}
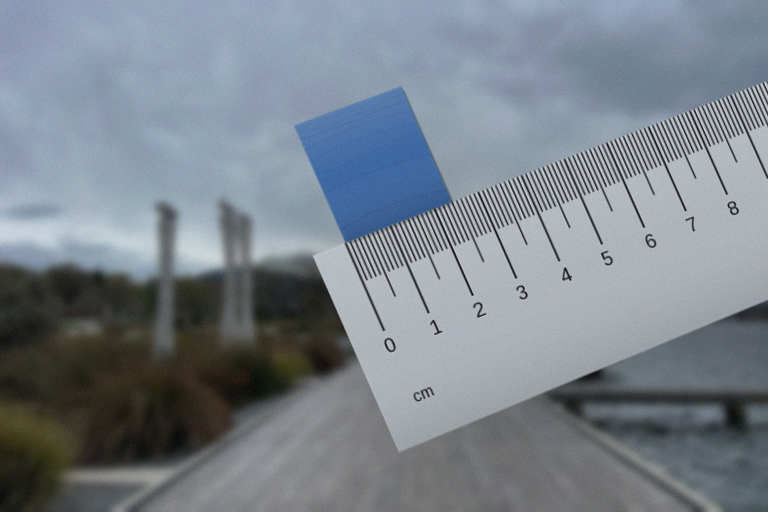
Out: {"value": 2.4, "unit": "cm"}
